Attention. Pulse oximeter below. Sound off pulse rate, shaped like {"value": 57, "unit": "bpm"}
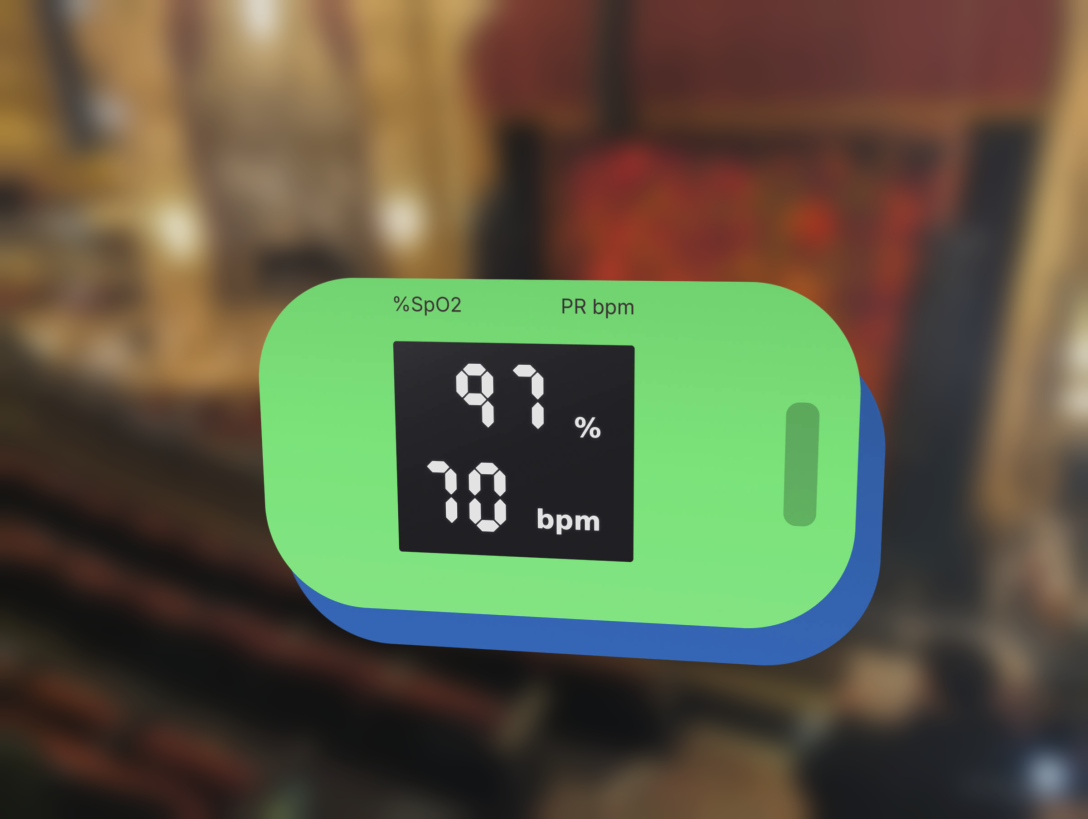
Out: {"value": 70, "unit": "bpm"}
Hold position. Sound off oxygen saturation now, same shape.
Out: {"value": 97, "unit": "%"}
